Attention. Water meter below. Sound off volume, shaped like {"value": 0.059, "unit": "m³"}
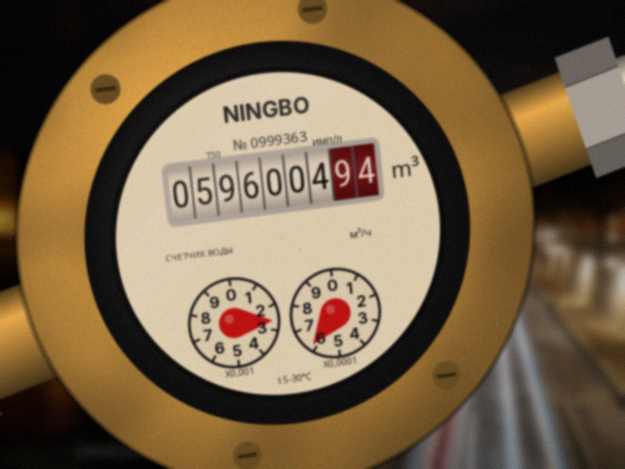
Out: {"value": 596004.9426, "unit": "m³"}
